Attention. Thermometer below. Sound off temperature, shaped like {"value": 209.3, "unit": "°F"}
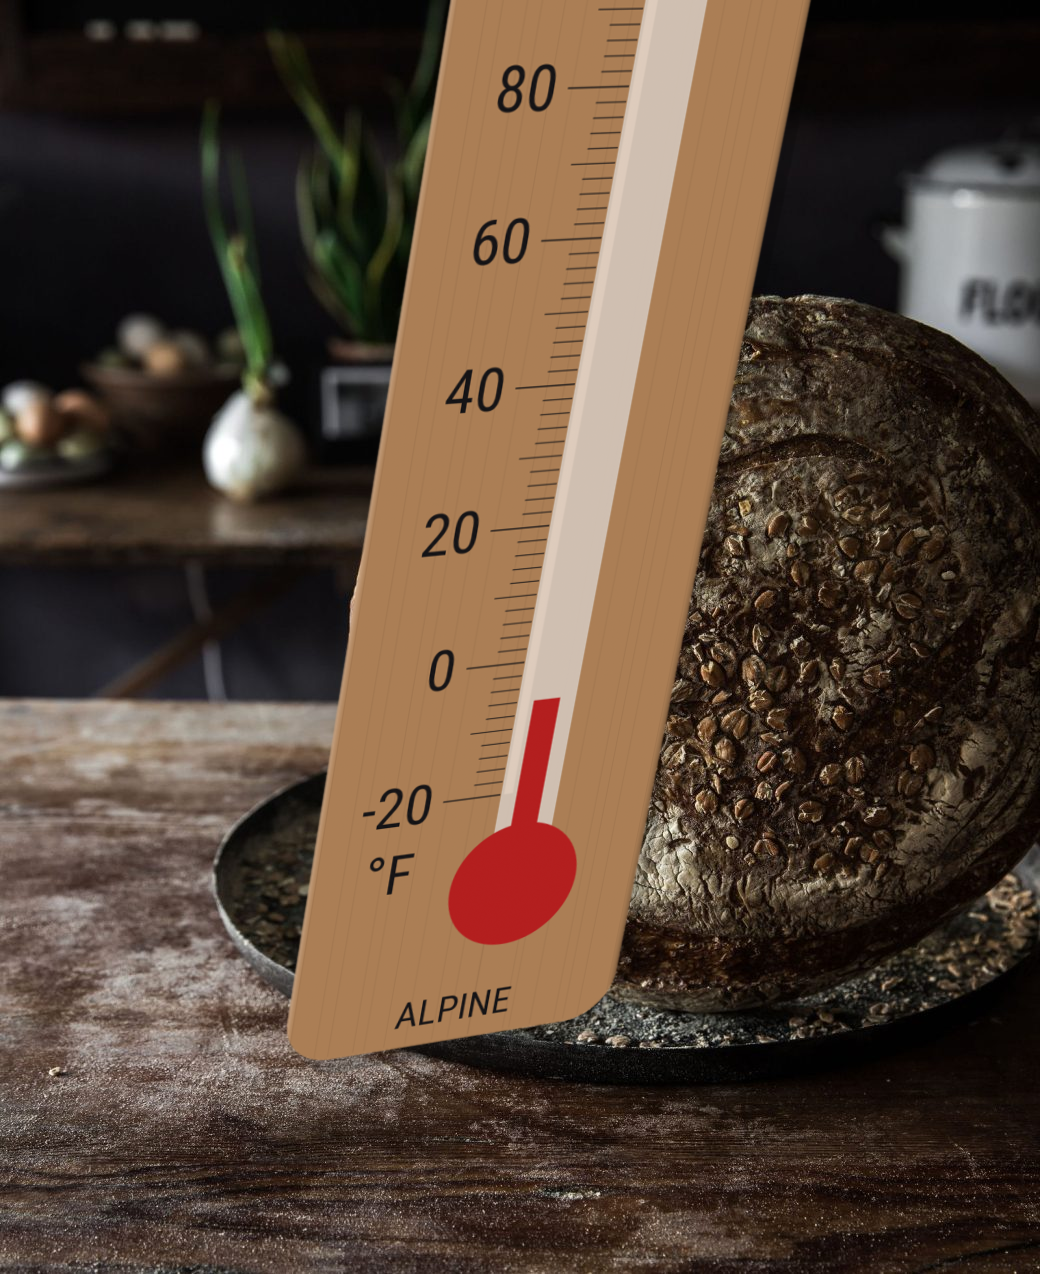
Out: {"value": -6, "unit": "°F"}
